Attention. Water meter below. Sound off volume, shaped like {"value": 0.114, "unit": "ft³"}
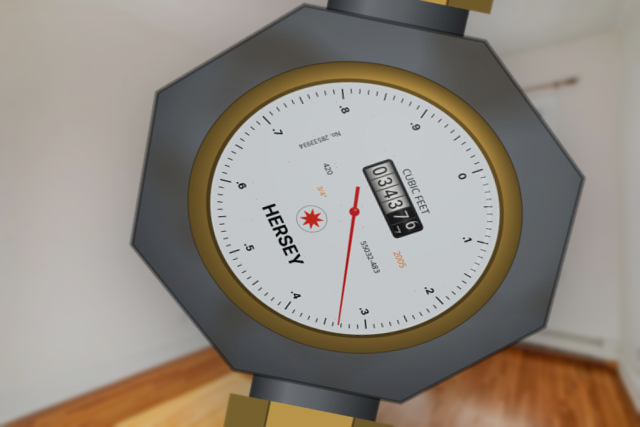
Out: {"value": 34376.33, "unit": "ft³"}
